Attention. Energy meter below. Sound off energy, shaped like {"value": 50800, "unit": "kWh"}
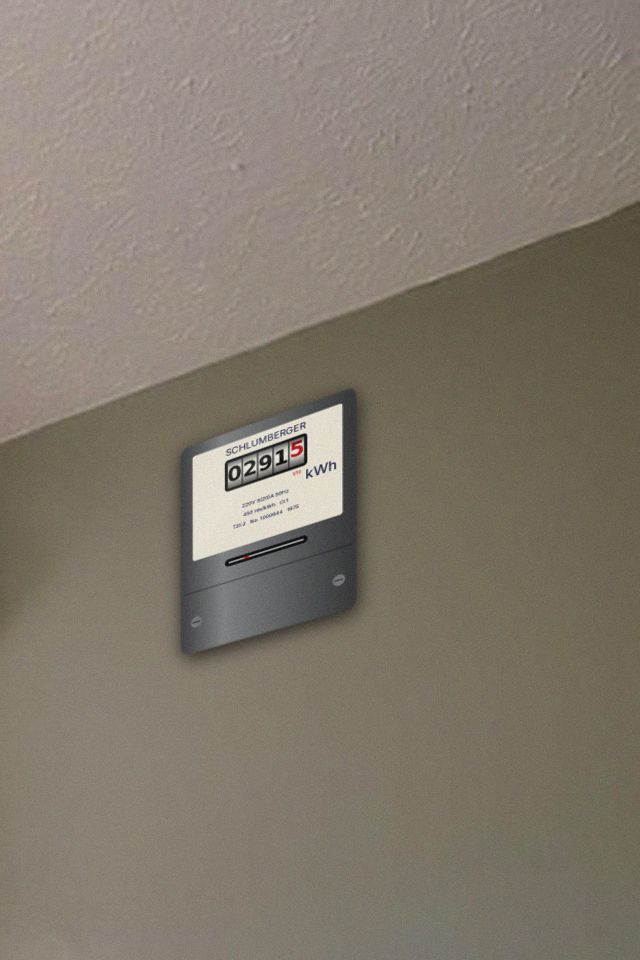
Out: {"value": 291.5, "unit": "kWh"}
